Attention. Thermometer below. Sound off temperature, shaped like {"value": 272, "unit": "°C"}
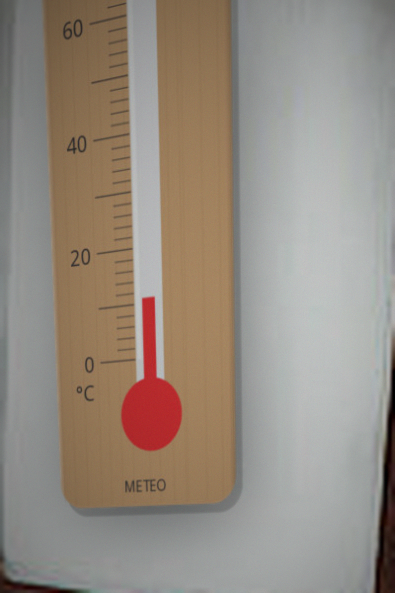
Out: {"value": 11, "unit": "°C"}
